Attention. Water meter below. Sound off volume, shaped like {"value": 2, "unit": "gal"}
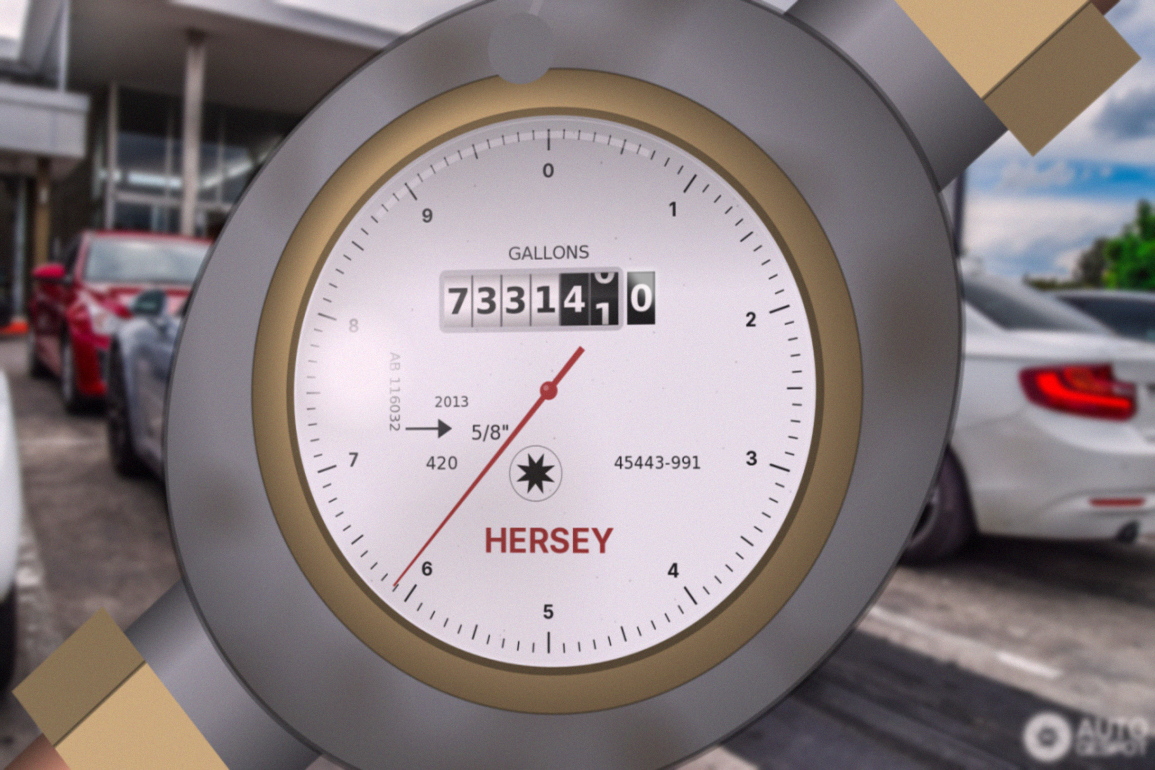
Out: {"value": 7331406.1, "unit": "gal"}
